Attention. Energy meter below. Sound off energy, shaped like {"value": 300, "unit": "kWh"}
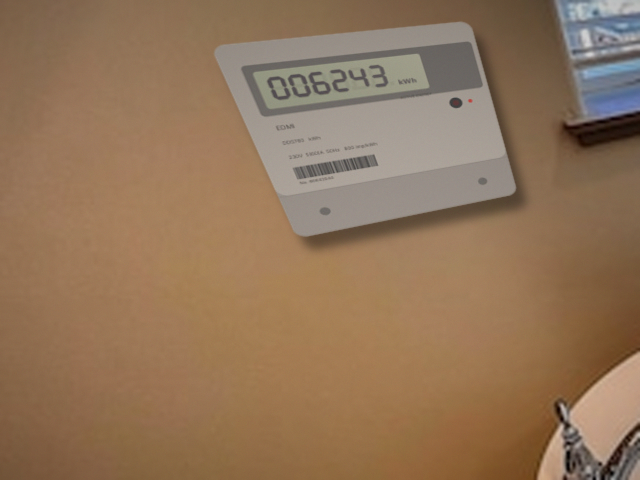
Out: {"value": 6243, "unit": "kWh"}
